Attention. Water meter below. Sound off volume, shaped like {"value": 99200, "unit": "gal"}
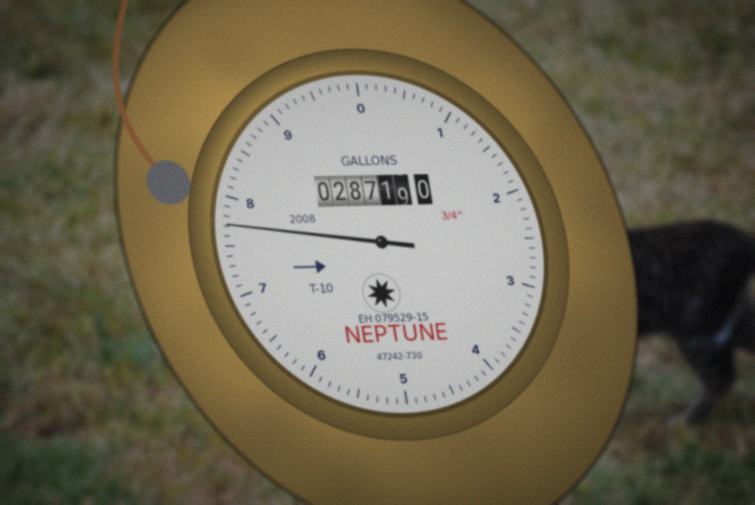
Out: {"value": 287187.7, "unit": "gal"}
